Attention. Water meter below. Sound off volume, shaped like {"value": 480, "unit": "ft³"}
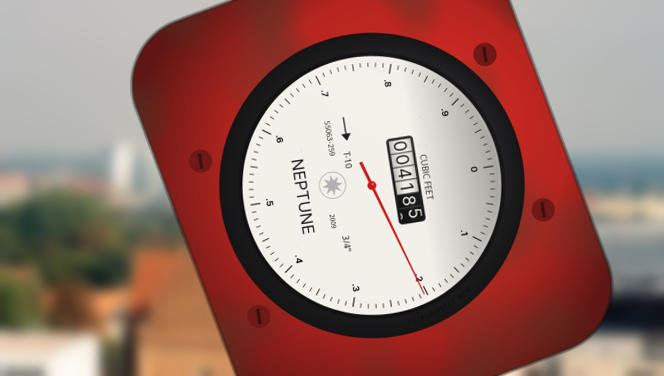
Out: {"value": 4185.20, "unit": "ft³"}
